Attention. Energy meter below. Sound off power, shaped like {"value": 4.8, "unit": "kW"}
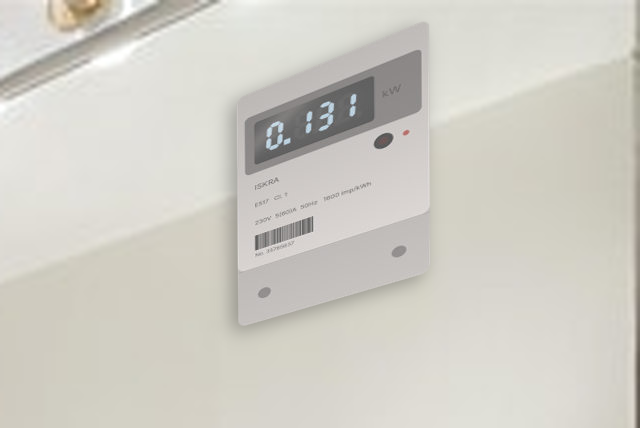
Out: {"value": 0.131, "unit": "kW"}
